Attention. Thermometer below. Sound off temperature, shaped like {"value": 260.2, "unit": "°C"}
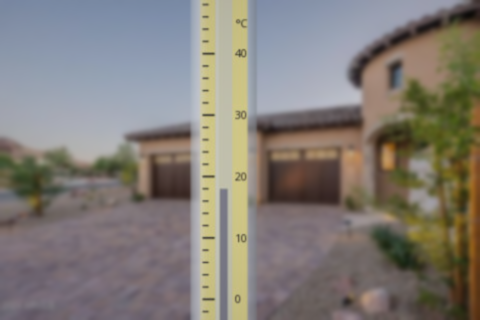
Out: {"value": 18, "unit": "°C"}
